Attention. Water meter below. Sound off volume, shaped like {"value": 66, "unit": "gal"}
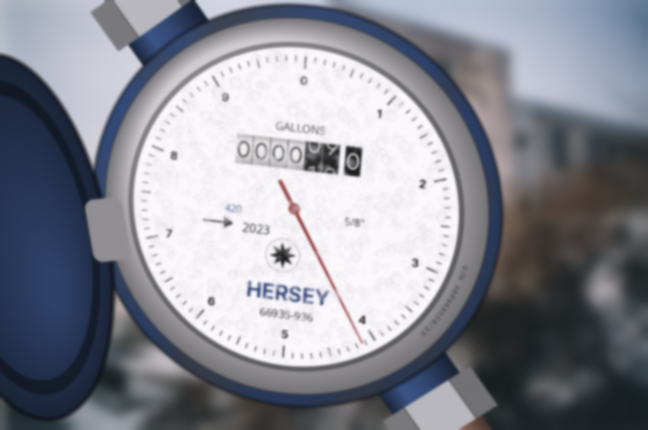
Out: {"value": 94.1, "unit": "gal"}
